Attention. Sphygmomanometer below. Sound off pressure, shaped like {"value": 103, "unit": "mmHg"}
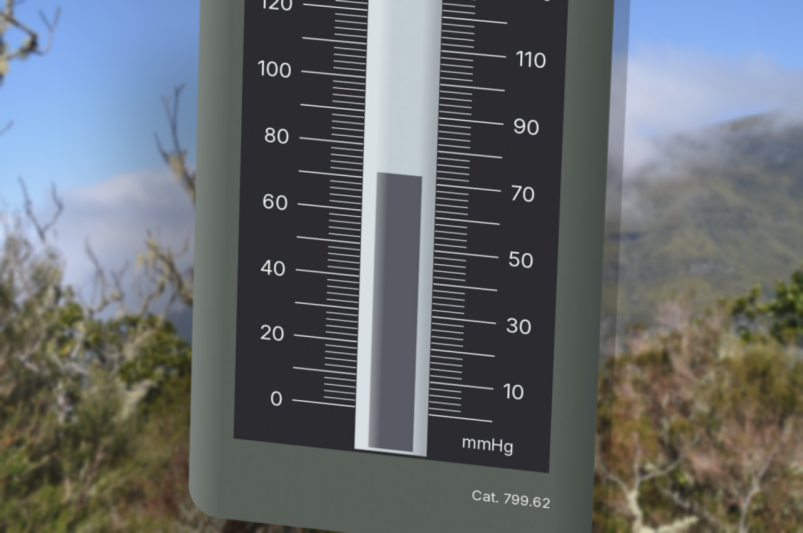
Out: {"value": 72, "unit": "mmHg"}
